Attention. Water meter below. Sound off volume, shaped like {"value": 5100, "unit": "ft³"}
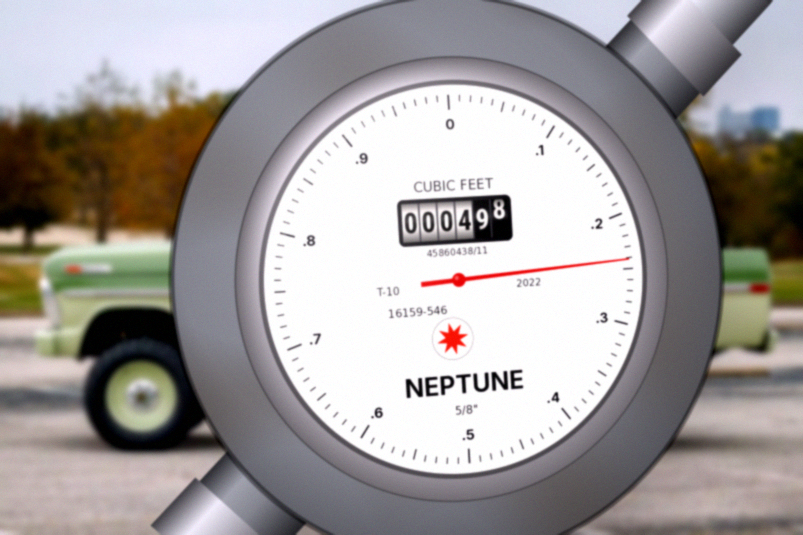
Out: {"value": 498.24, "unit": "ft³"}
